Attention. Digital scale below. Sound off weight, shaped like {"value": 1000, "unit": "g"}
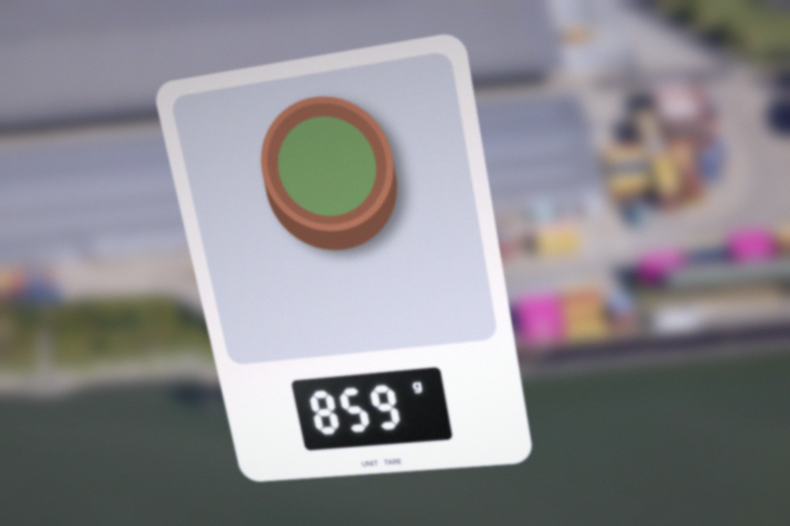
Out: {"value": 859, "unit": "g"}
